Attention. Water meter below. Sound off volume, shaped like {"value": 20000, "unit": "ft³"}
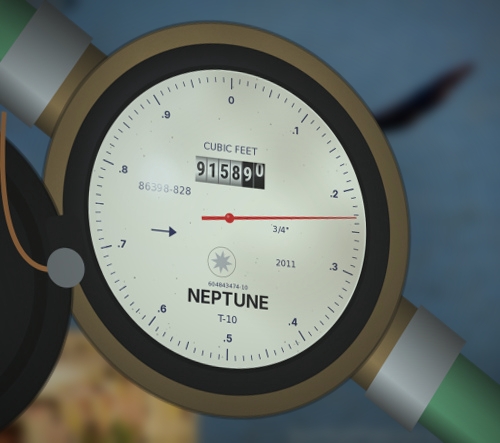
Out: {"value": 915890.23, "unit": "ft³"}
